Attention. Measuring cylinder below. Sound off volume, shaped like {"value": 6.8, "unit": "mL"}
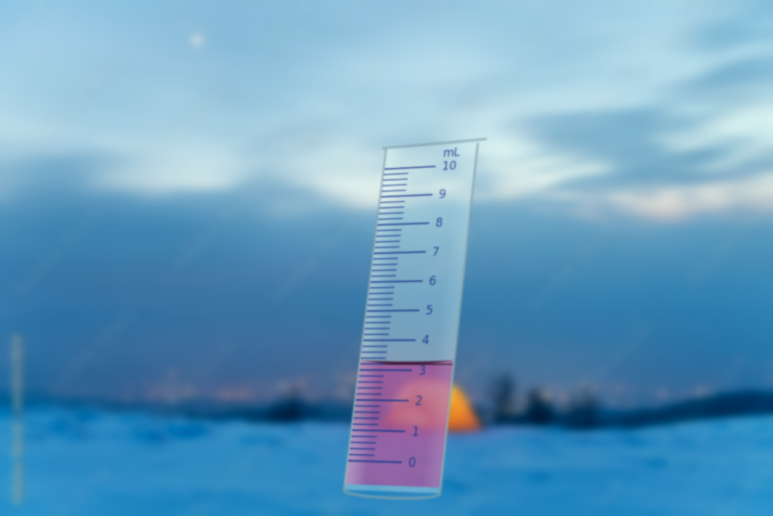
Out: {"value": 3.2, "unit": "mL"}
